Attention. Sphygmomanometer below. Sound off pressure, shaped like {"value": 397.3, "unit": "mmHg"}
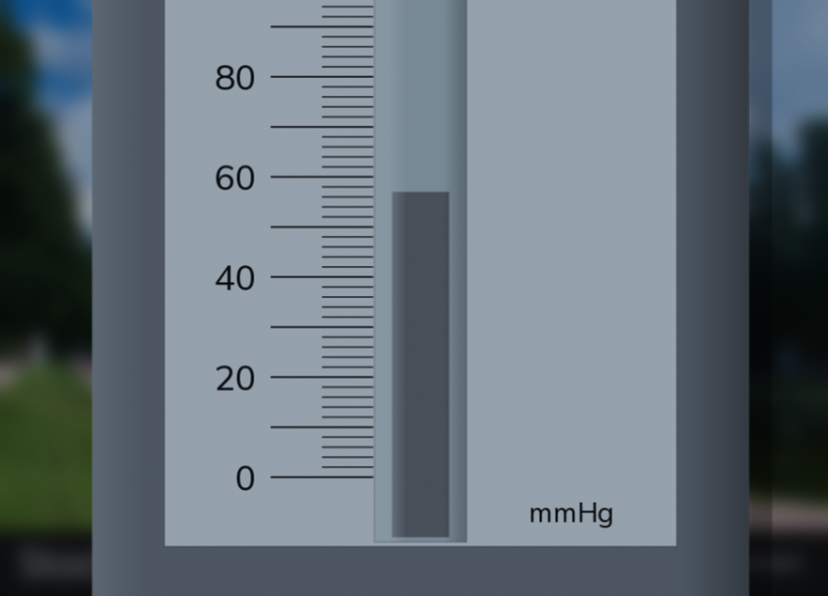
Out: {"value": 57, "unit": "mmHg"}
